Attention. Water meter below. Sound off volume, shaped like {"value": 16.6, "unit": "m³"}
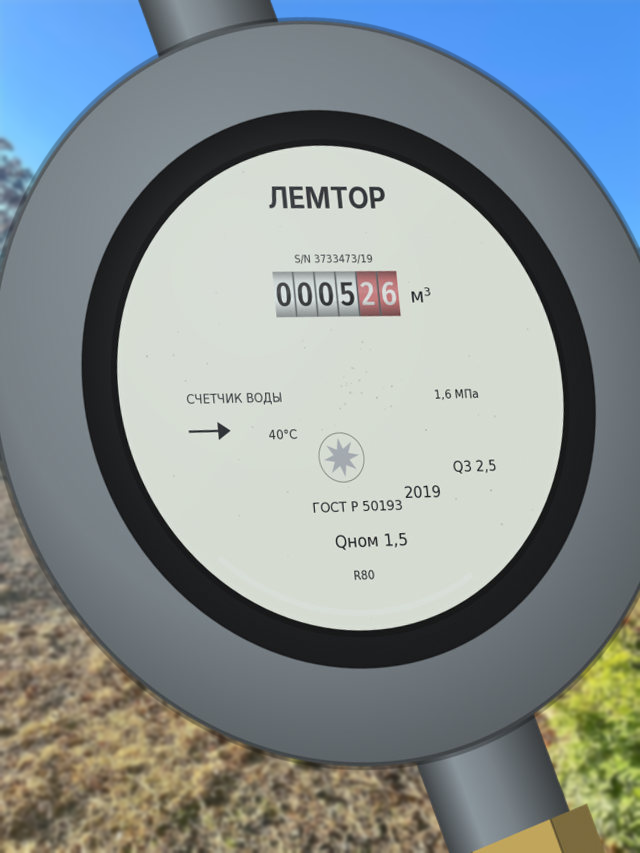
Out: {"value": 5.26, "unit": "m³"}
